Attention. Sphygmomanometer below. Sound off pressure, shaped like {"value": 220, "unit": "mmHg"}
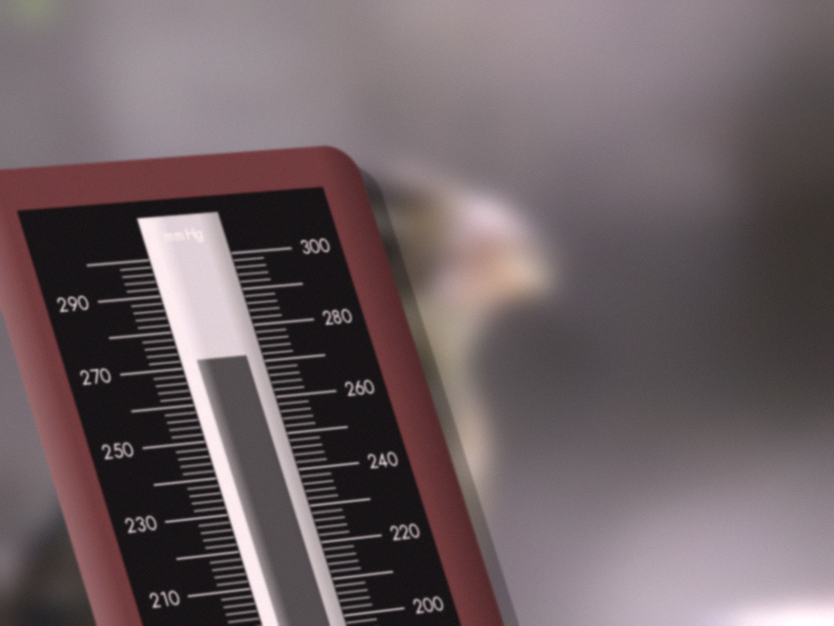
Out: {"value": 272, "unit": "mmHg"}
